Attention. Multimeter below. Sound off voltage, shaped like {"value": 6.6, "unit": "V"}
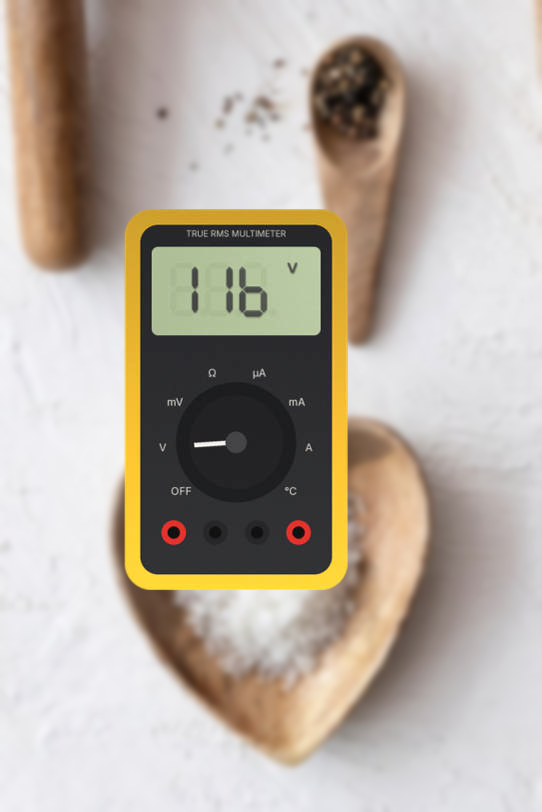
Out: {"value": 116, "unit": "V"}
